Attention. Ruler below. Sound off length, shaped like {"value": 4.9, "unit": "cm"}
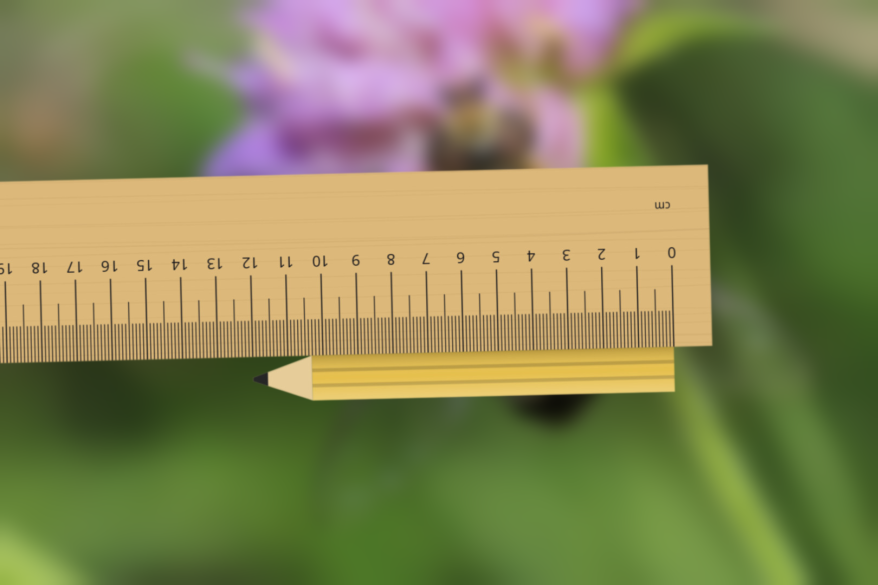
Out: {"value": 12, "unit": "cm"}
